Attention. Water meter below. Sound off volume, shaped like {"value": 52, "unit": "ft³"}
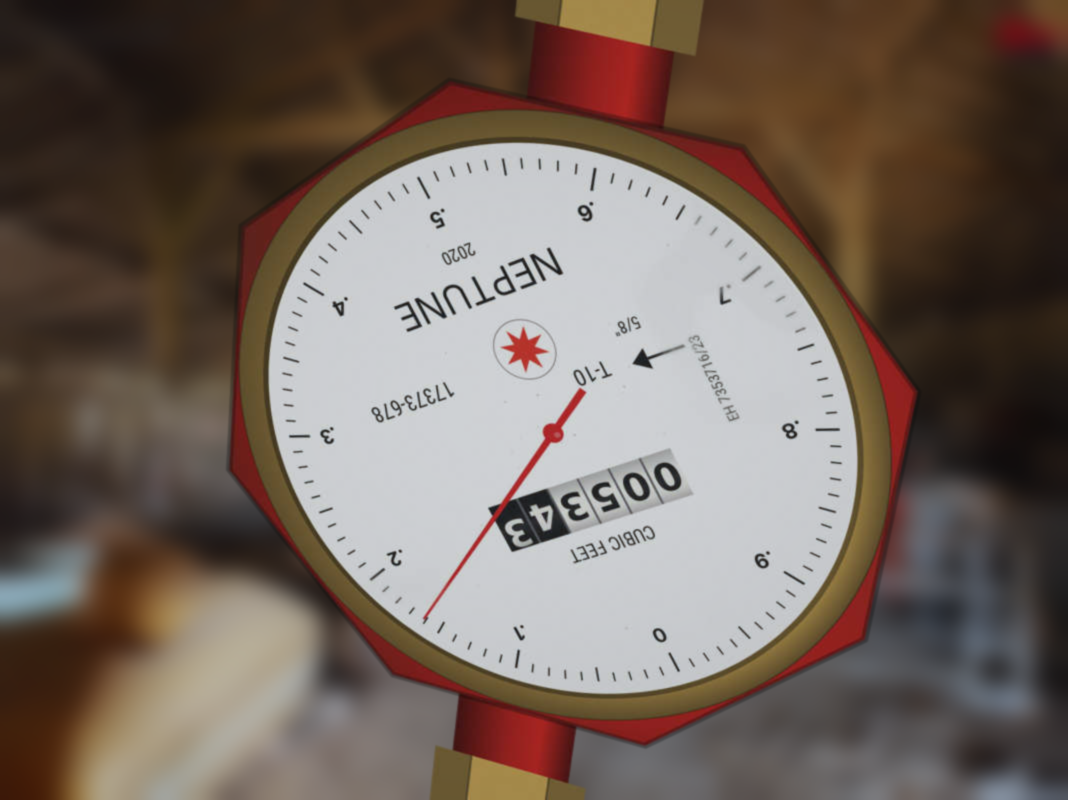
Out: {"value": 5343.16, "unit": "ft³"}
